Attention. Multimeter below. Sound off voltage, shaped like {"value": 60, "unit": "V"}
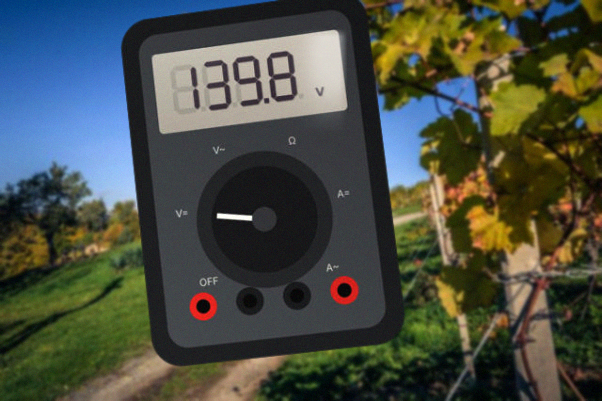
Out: {"value": 139.8, "unit": "V"}
